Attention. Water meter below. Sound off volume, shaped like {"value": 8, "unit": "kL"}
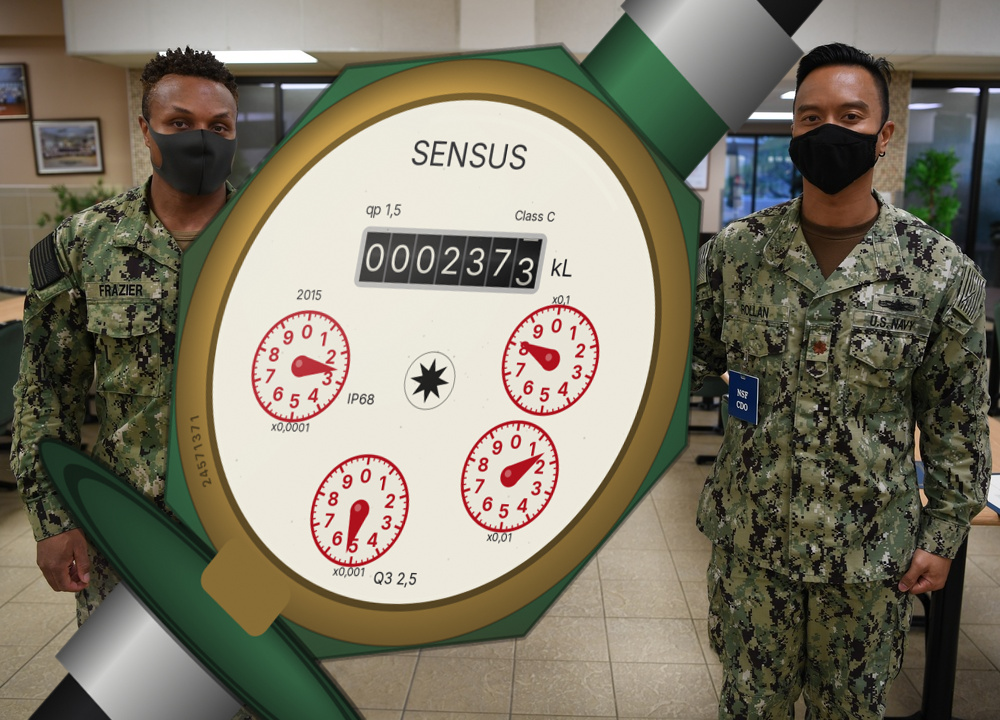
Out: {"value": 2372.8152, "unit": "kL"}
